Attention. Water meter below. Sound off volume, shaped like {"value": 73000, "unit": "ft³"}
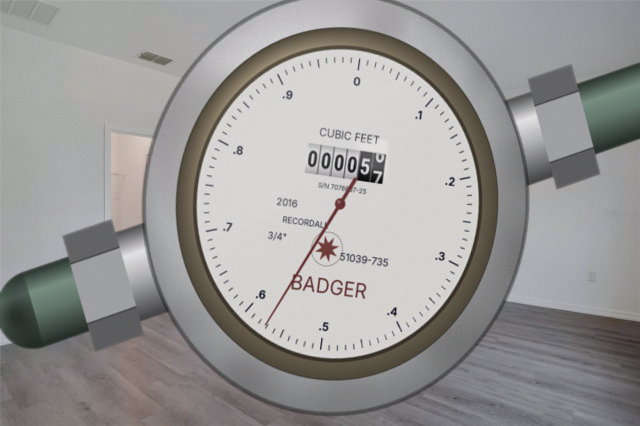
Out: {"value": 56.57, "unit": "ft³"}
